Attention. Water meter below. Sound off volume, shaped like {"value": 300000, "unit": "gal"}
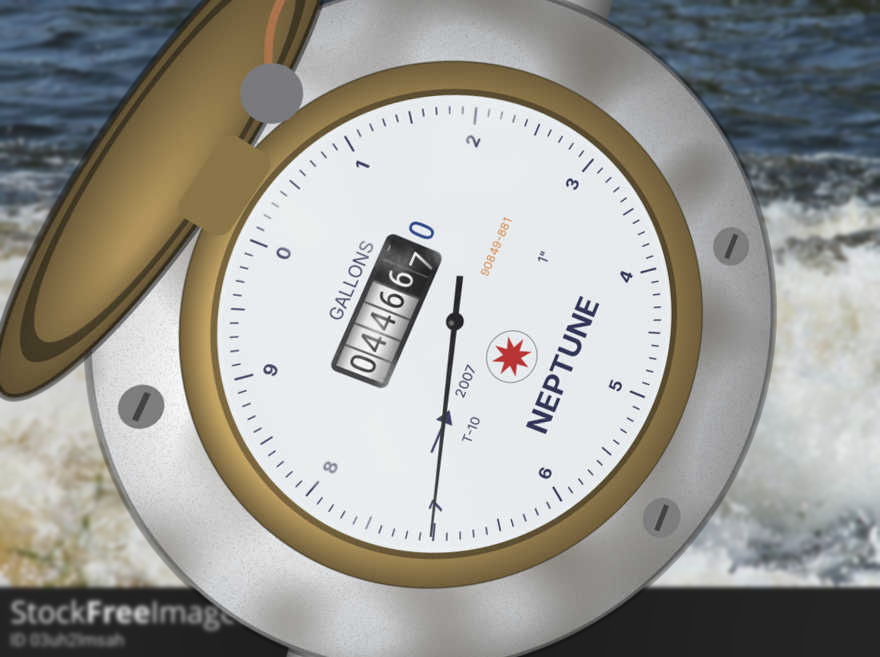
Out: {"value": 446667.0, "unit": "gal"}
